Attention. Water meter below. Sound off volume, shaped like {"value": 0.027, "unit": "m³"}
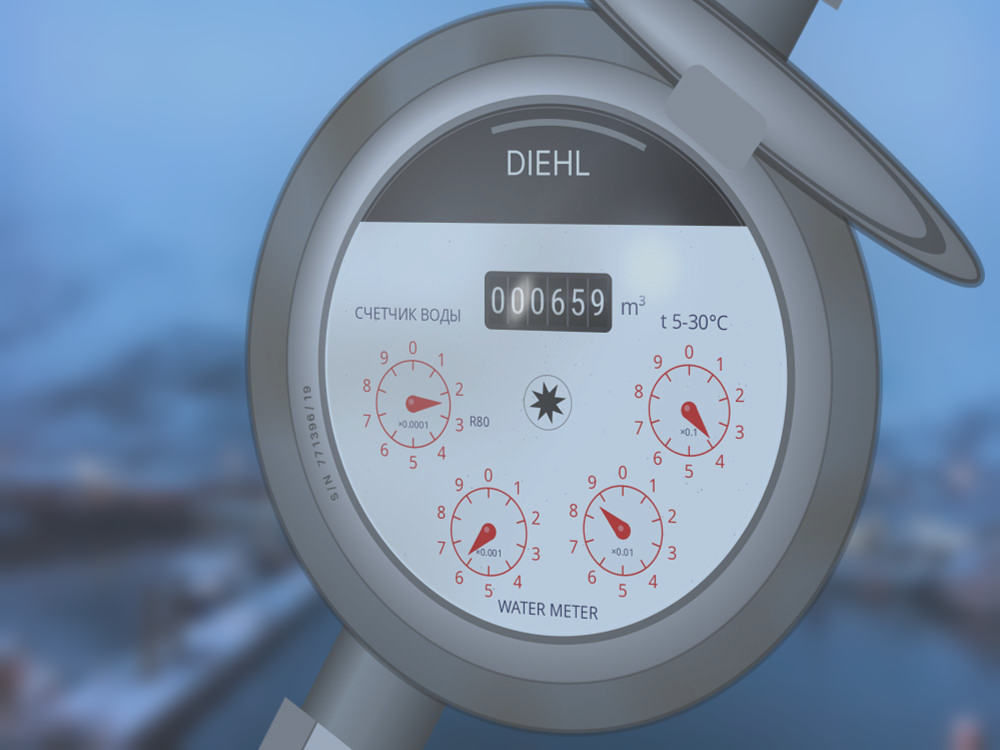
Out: {"value": 659.3862, "unit": "m³"}
